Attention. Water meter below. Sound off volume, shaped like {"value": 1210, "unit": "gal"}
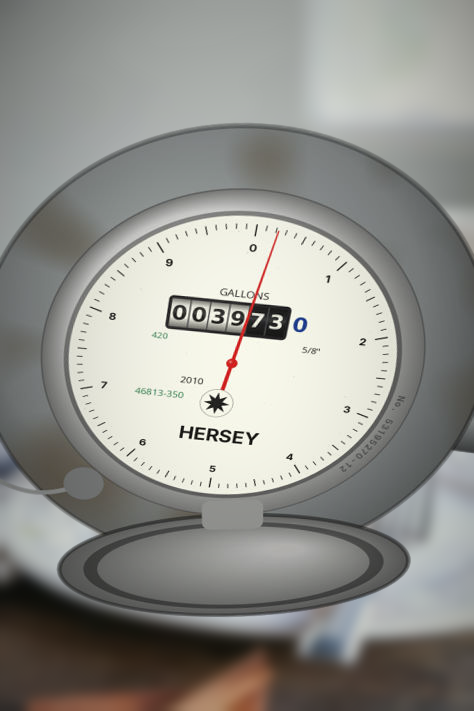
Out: {"value": 39730.2, "unit": "gal"}
